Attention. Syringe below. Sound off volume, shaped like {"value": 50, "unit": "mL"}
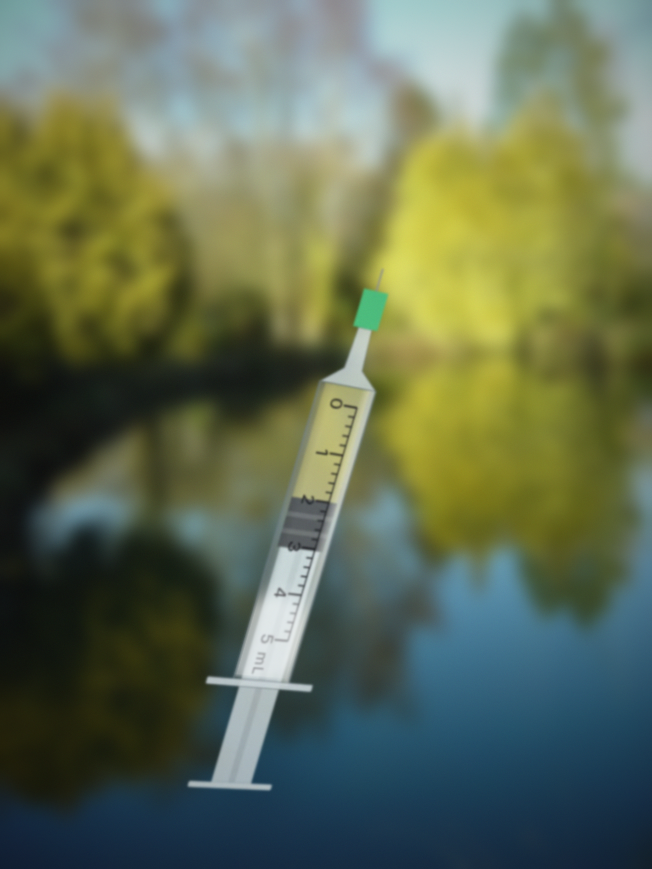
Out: {"value": 2, "unit": "mL"}
